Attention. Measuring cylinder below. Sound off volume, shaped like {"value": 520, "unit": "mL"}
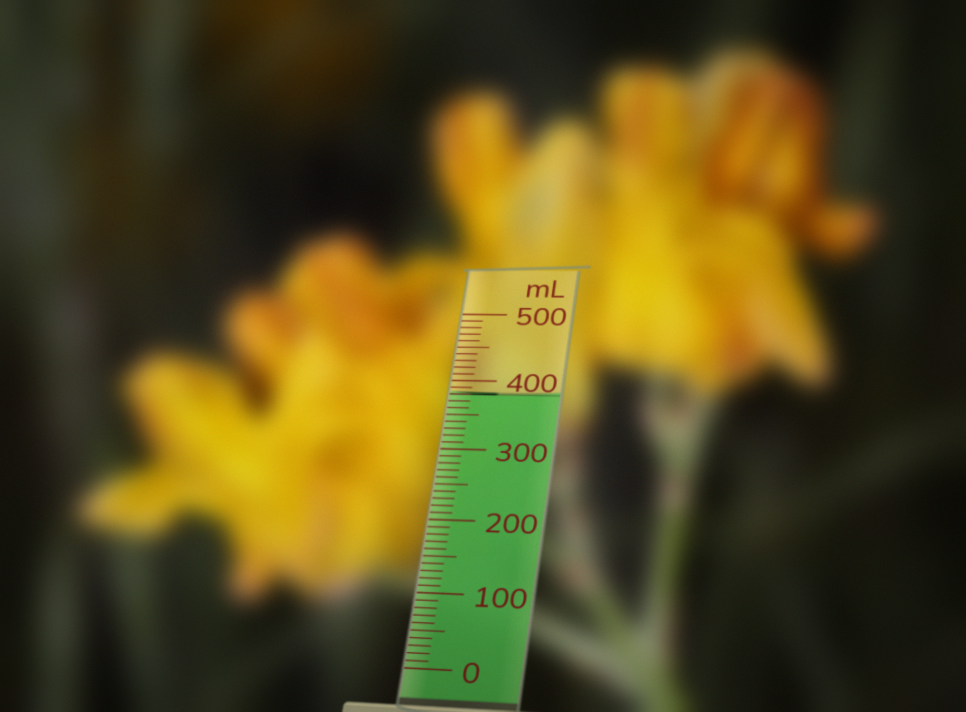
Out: {"value": 380, "unit": "mL"}
